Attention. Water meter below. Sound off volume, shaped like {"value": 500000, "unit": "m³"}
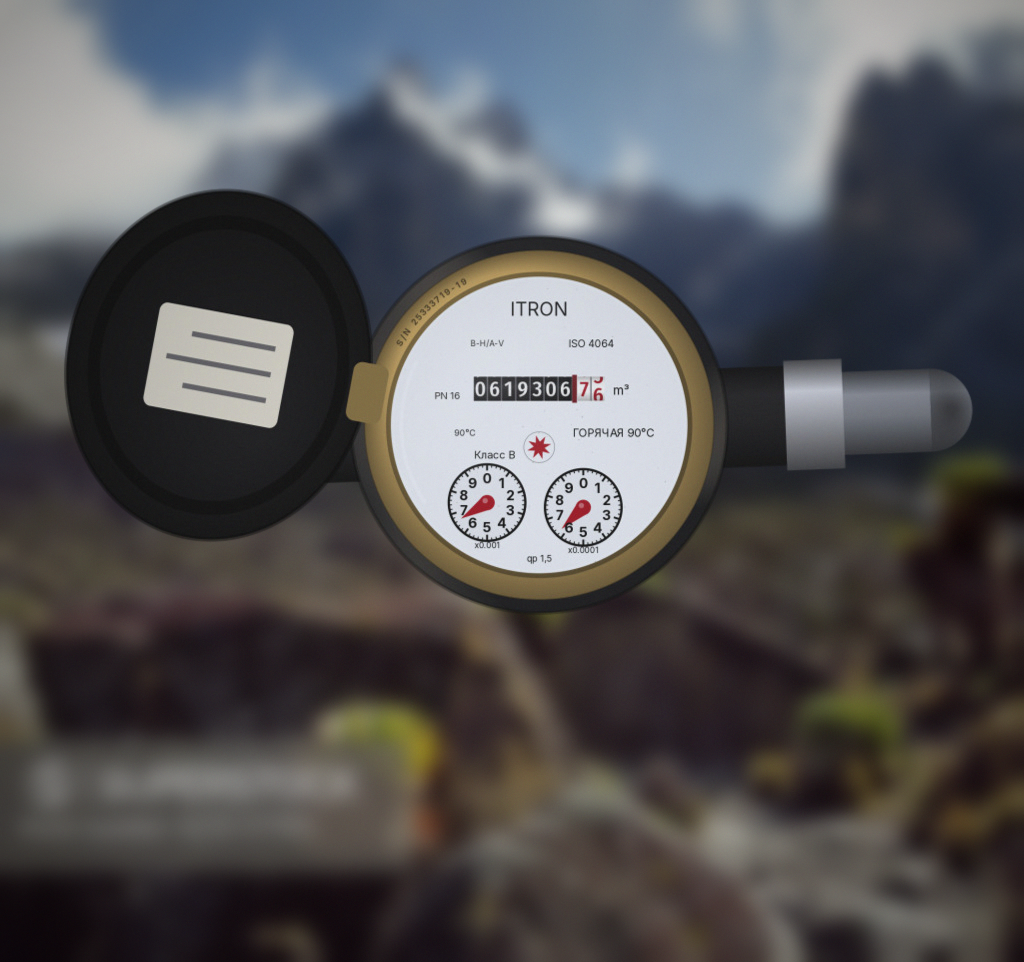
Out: {"value": 619306.7566, "unit": "m³"}
